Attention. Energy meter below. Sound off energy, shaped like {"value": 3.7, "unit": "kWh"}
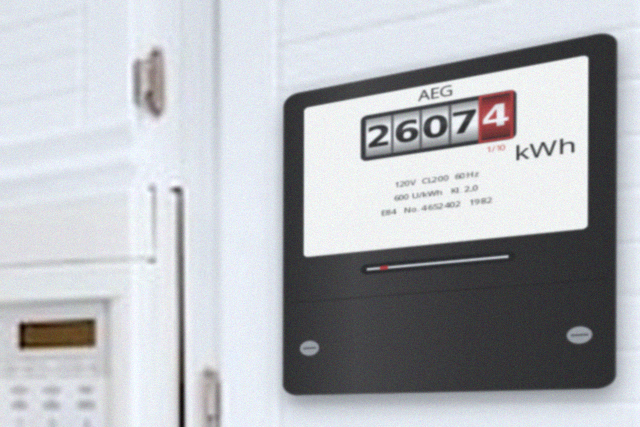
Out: {"value": 2607.4, "unit": "kWh"}
